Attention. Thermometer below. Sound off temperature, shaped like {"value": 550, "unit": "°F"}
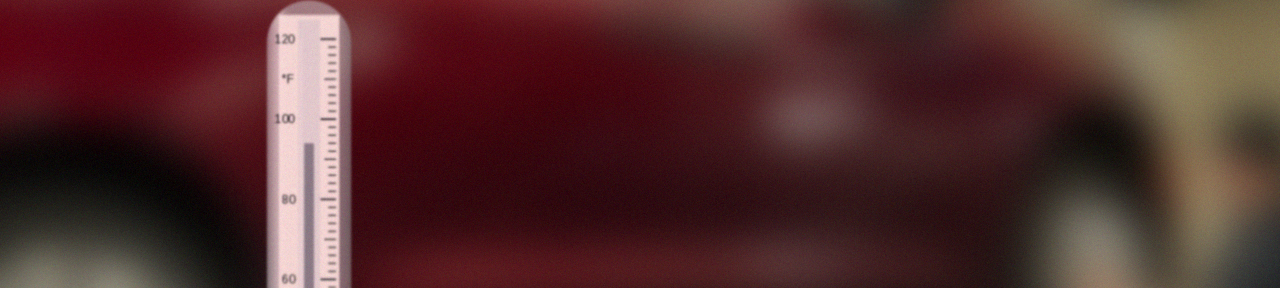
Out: {"value": 94, "unit": "°F"}
